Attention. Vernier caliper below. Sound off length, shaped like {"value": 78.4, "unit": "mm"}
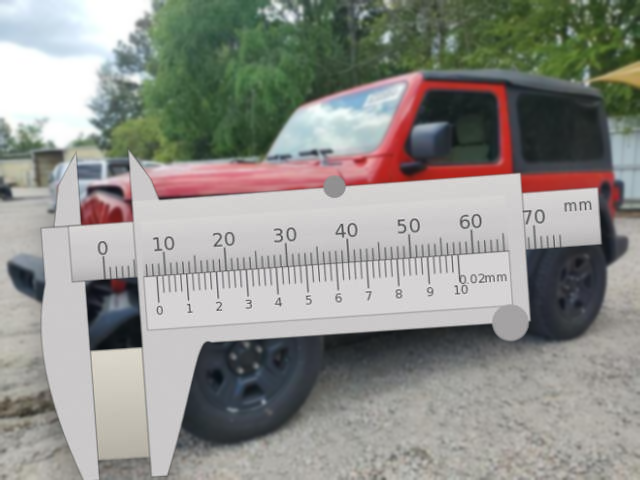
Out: {"value": 8.6, "unit": "mm"}
